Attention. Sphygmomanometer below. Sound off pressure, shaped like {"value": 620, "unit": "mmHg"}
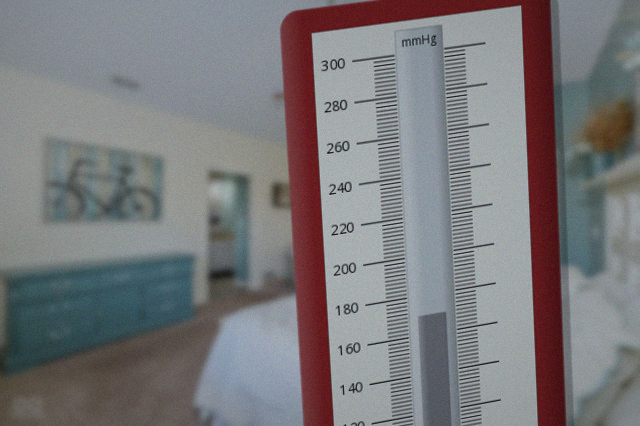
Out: {"value": 170, "unit": "mmHg"}
